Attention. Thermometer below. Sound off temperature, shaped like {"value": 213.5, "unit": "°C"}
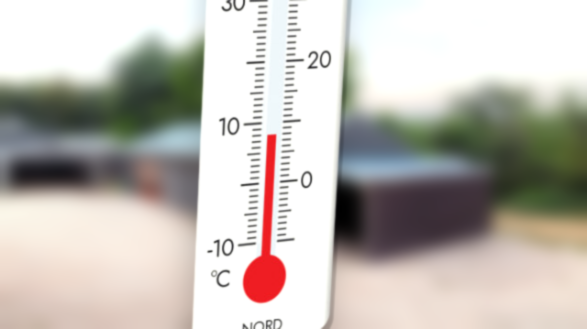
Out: {"value": 8, "unit": "°C"}
